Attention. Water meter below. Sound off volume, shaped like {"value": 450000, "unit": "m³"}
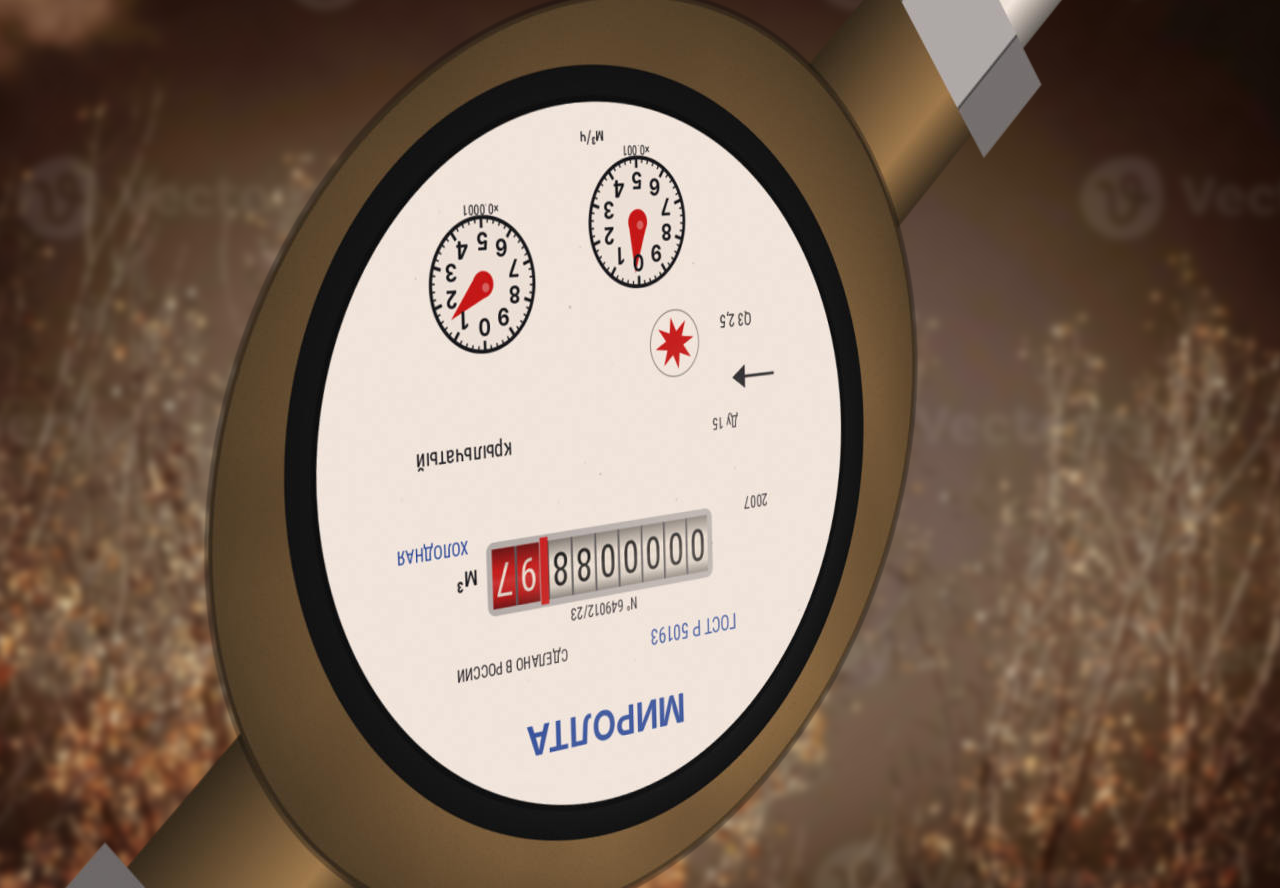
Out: {"value": 88.9701, "unit": "m³"}
